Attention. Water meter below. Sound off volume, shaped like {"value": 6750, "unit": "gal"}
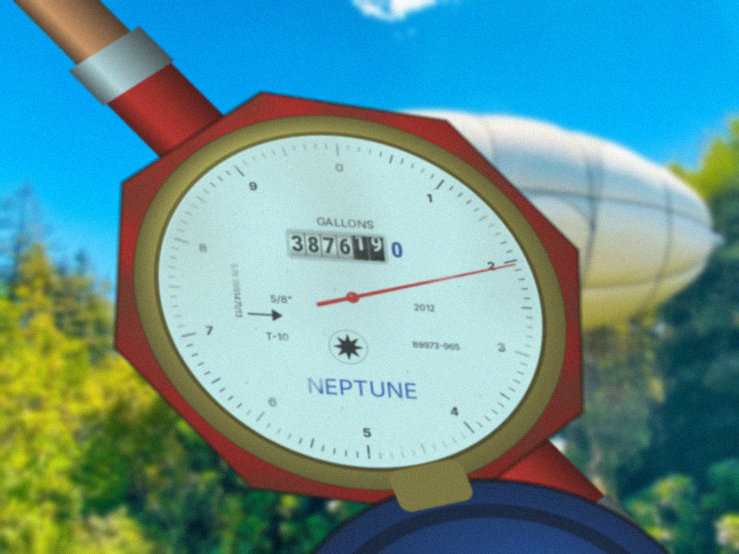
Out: {"value": 3876192.0, "unit": "gal"}
